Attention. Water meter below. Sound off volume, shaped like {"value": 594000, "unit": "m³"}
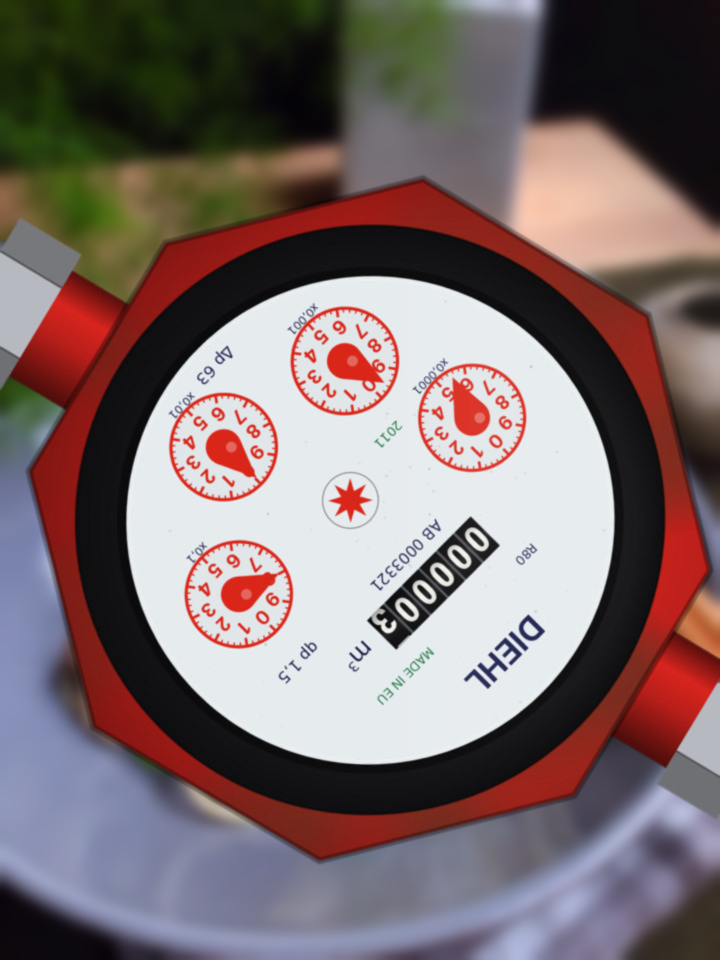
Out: {"value": 2.7995, "unit": "m³"}
